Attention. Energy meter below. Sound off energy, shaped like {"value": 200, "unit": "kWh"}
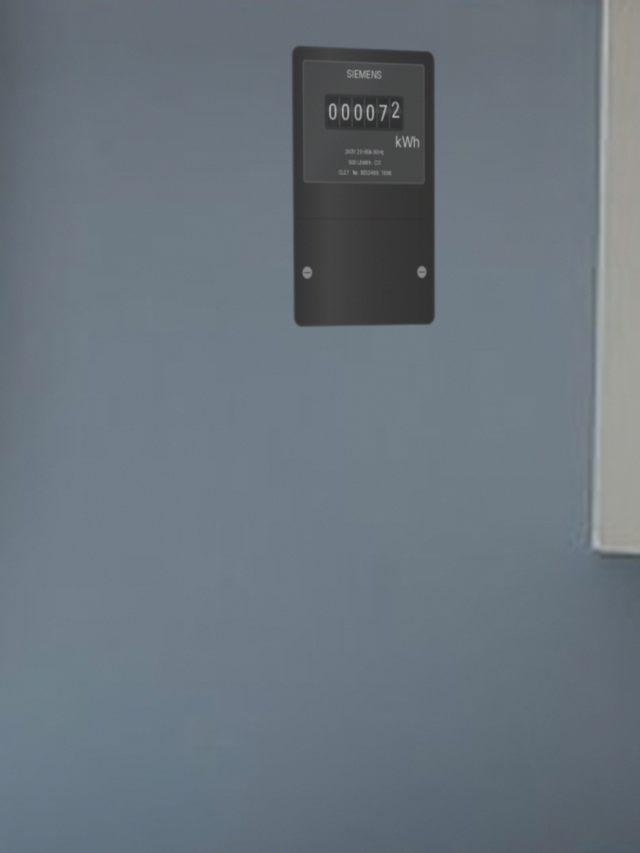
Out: {"value": 72, "unit": "kWh"}
